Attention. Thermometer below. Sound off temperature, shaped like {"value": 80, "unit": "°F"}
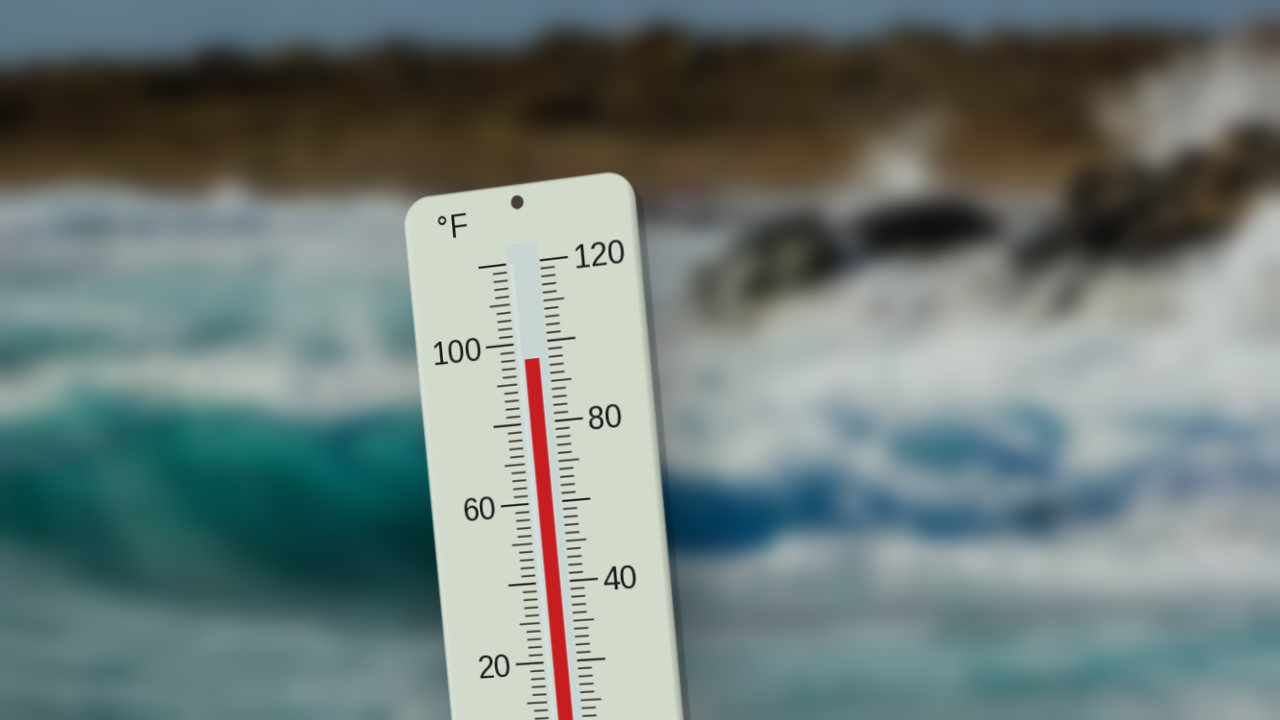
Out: {"value": 96, "unit": "°F"}
